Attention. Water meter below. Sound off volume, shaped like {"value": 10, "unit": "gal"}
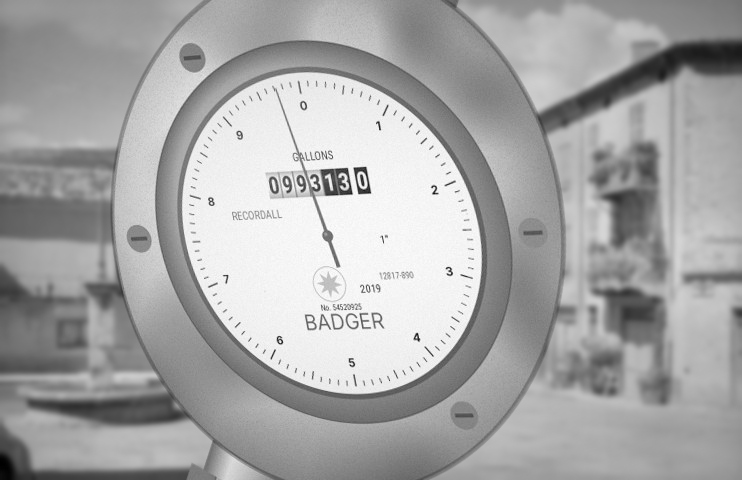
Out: {"value": 993129.7, "unit": "gal"}
